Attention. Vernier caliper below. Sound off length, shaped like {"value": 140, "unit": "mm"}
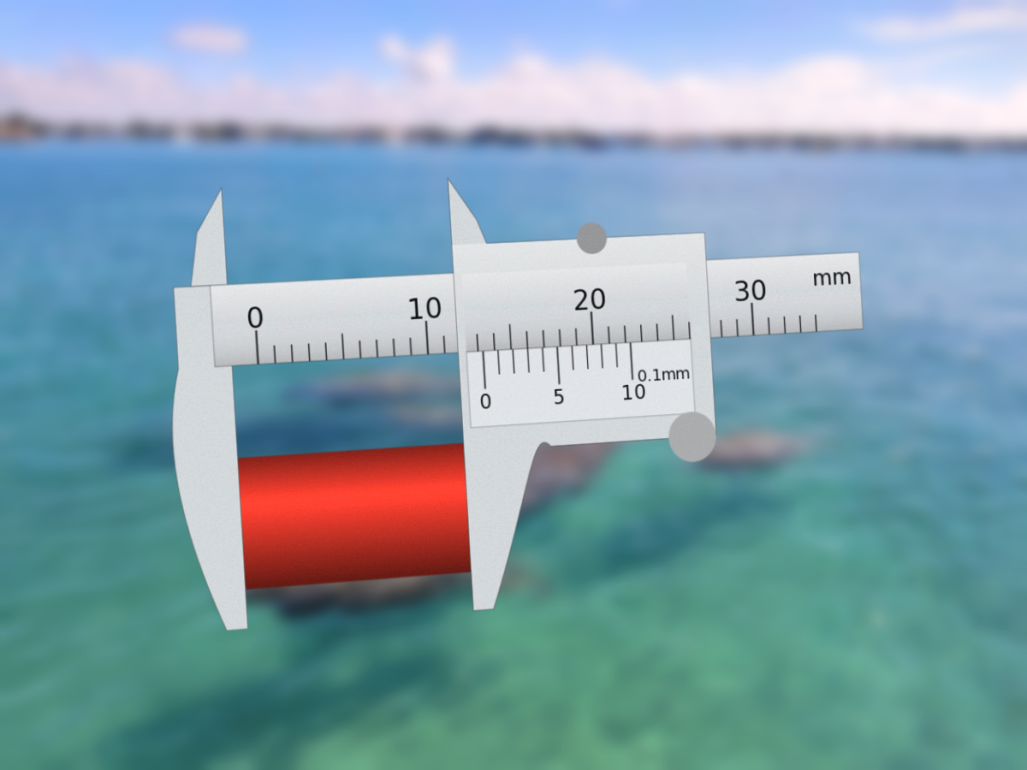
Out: {"value": 13.3, "unit": "mm"}
